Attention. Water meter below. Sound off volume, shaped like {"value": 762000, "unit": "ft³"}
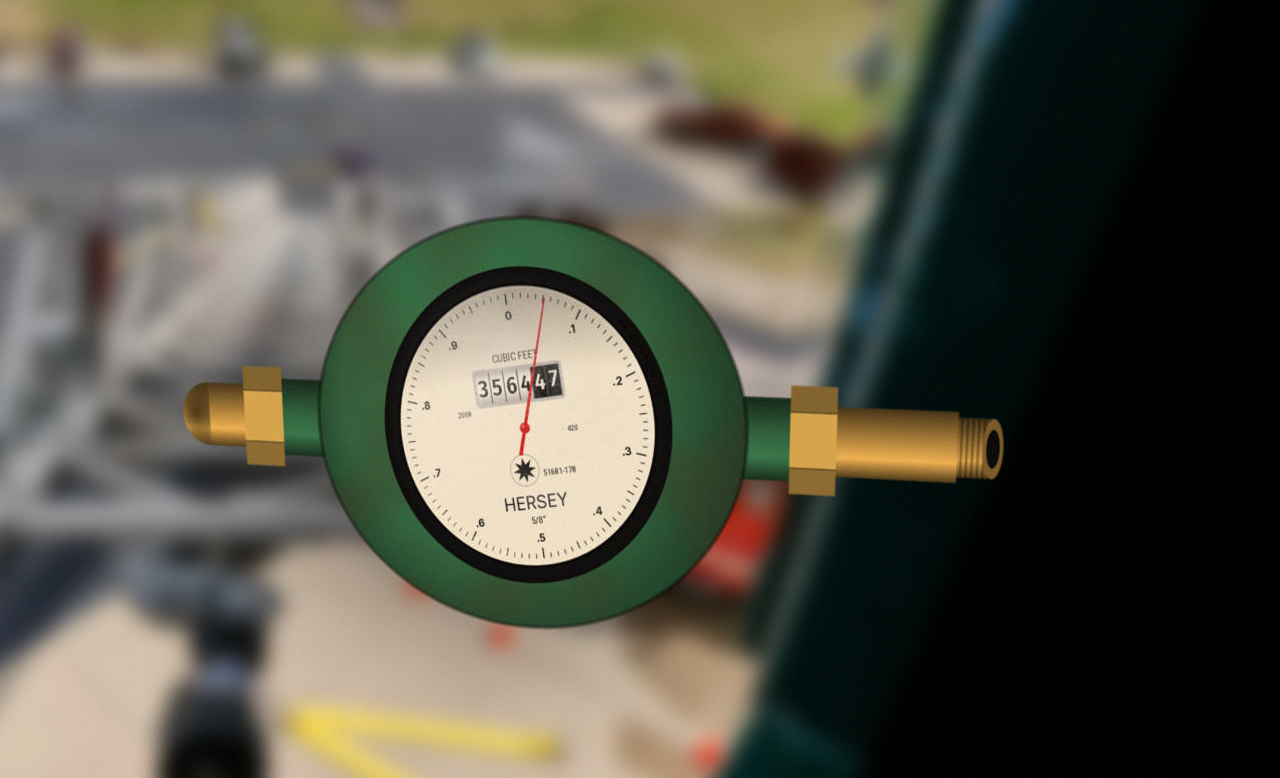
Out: {"value": 356447.05, "unit": "ft³"}
